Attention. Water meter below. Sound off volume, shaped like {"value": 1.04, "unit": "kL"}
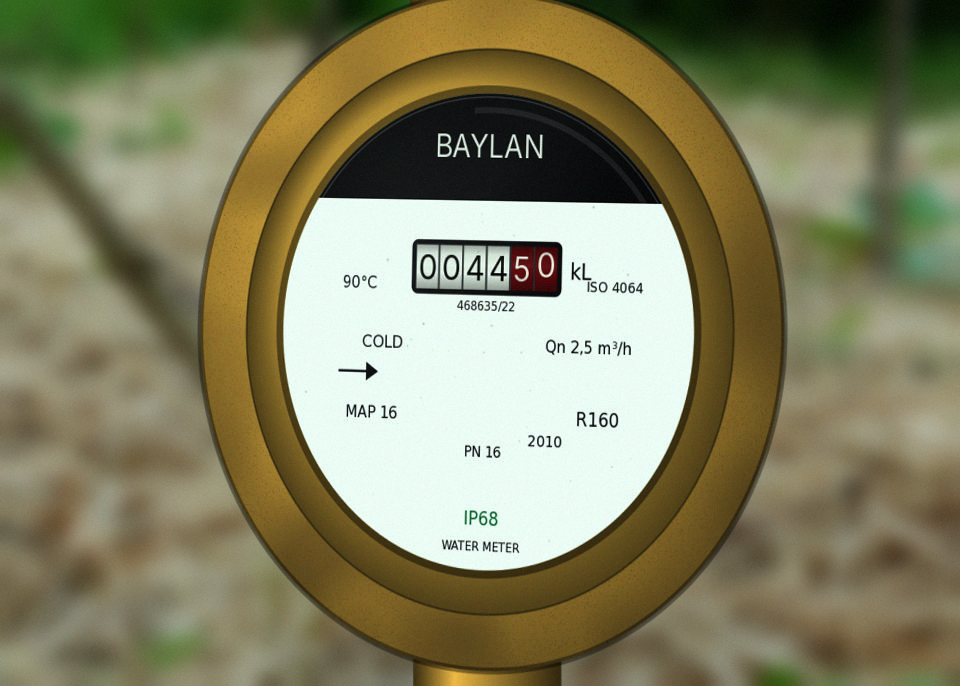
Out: {"value": 44.50, "unit": "kL"}
